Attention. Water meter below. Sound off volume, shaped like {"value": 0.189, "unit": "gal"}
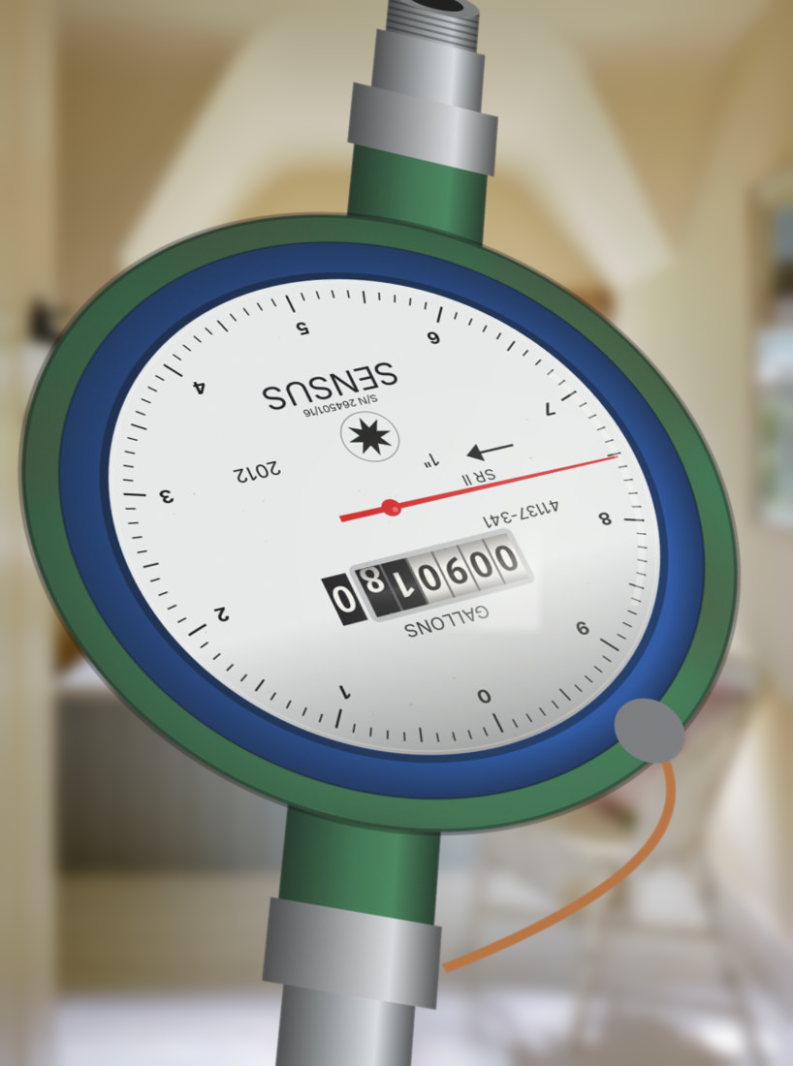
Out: {"value": 90177.5, "unit": "gal"}
